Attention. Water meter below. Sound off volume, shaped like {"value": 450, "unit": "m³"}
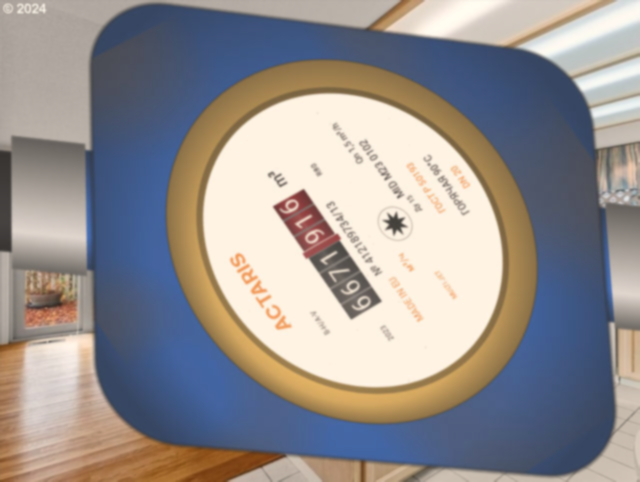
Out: {"value": 6671.916, "unit": "m³"}
